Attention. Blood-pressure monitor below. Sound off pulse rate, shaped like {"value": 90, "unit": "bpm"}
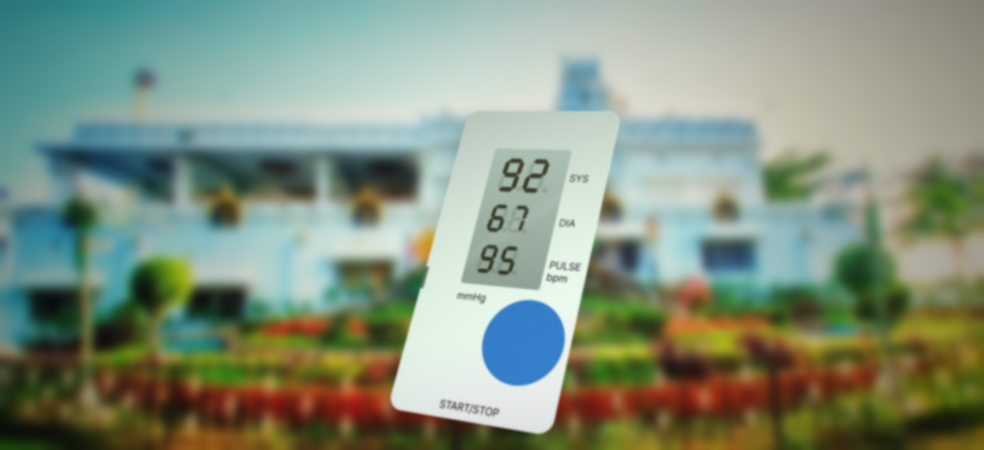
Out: {"value": 95, "unit": "bpm"}
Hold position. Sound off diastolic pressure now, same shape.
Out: {"value": 67, "unit": "mmHg"}
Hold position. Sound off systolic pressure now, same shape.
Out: {"value": 92, "unit": "mmHg"}
